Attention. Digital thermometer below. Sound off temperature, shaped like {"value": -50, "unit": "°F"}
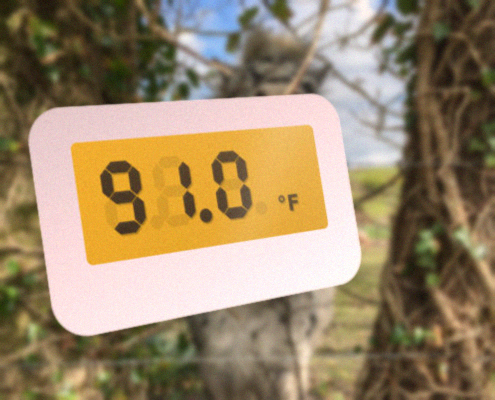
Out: {"value": 91.0, "unit": "°F"}
